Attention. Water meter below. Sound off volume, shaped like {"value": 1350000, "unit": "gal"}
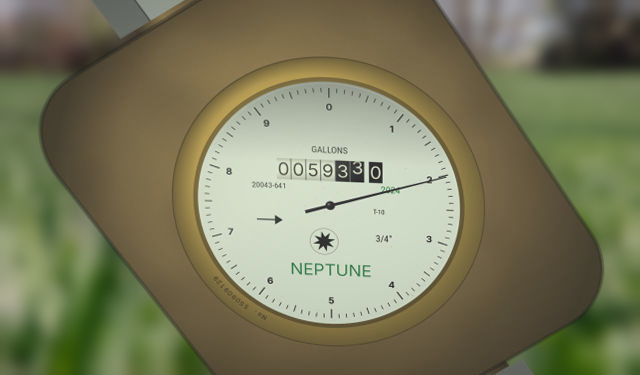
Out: {"value": 59332.0, "unit": "gal"}
